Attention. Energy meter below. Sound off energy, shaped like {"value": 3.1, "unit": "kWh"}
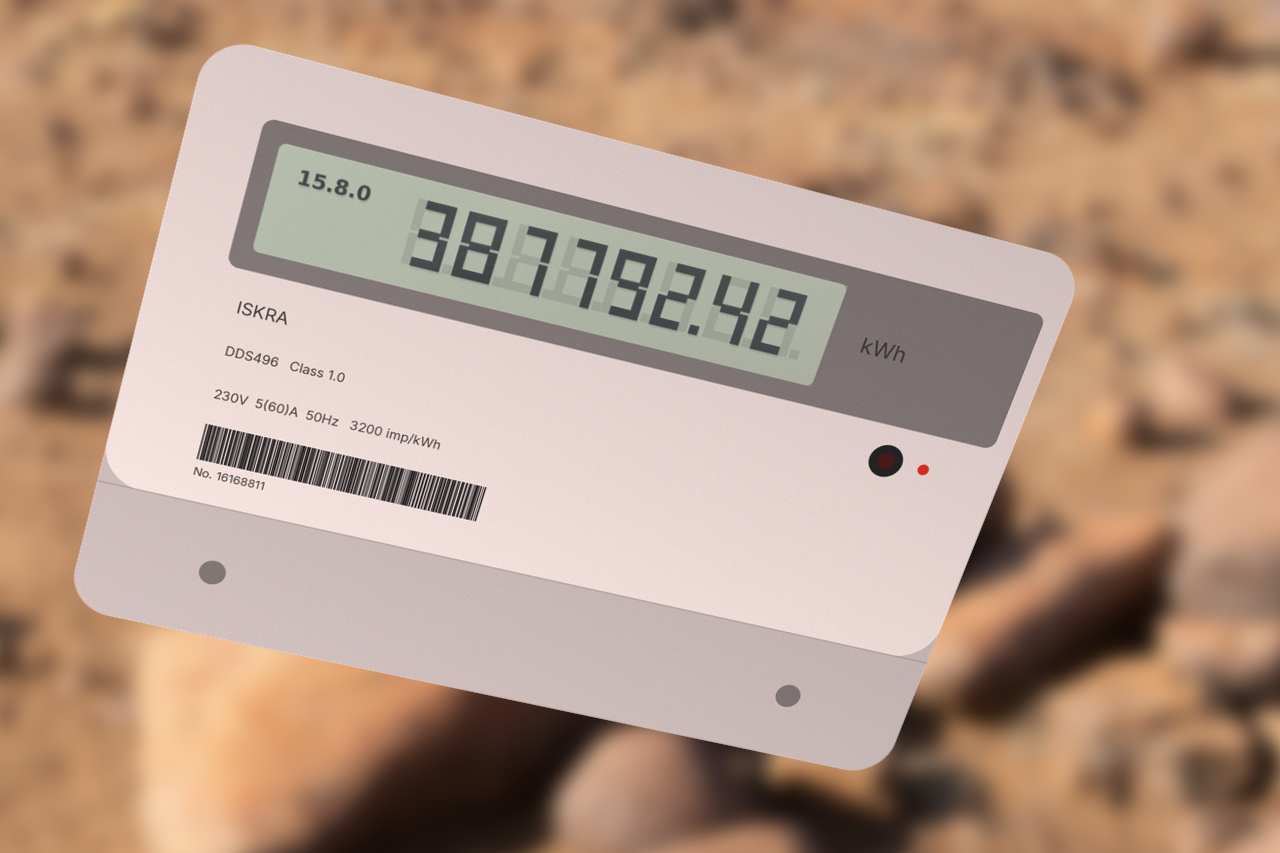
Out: {"value": 387792.42, "unit": "kWh"}
